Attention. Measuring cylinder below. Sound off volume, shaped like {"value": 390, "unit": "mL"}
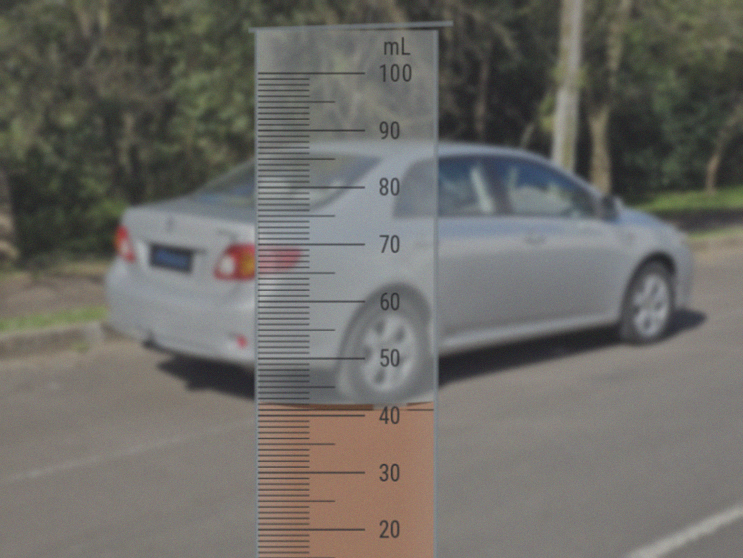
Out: {"value": 41, "unit": "mL"}
